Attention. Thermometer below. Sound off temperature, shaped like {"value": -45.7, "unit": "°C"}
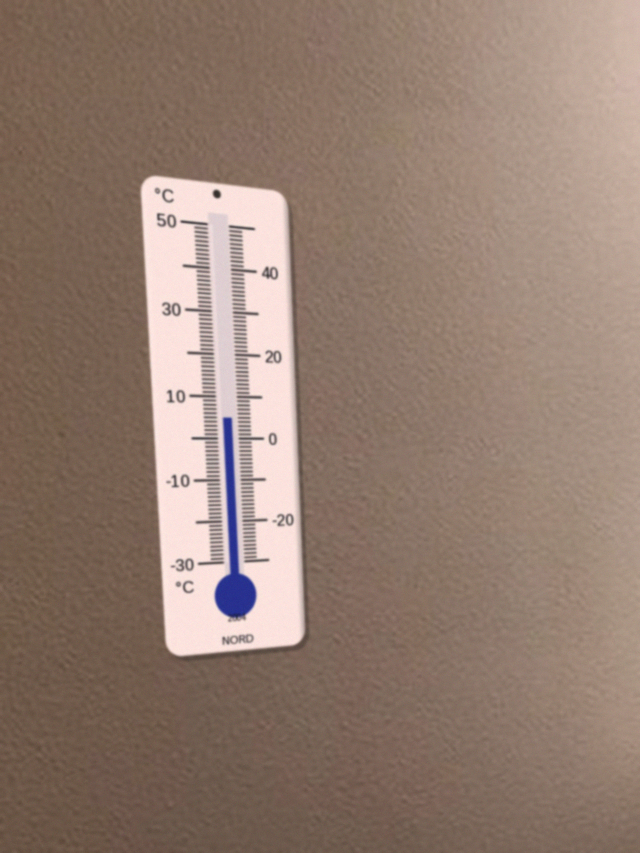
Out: {"value": 5, "unit": "°C"}
